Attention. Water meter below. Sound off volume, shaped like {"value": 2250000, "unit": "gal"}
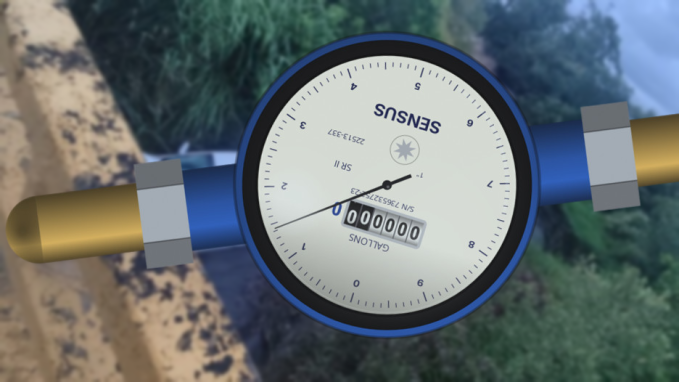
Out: {"value": 1.4, "unit": "gal"}
